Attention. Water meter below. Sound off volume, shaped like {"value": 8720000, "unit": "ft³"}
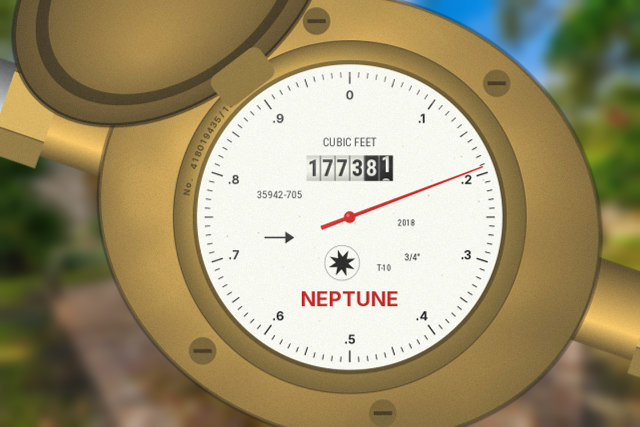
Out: {"value": 177381.19, "unit": "ft³"}
